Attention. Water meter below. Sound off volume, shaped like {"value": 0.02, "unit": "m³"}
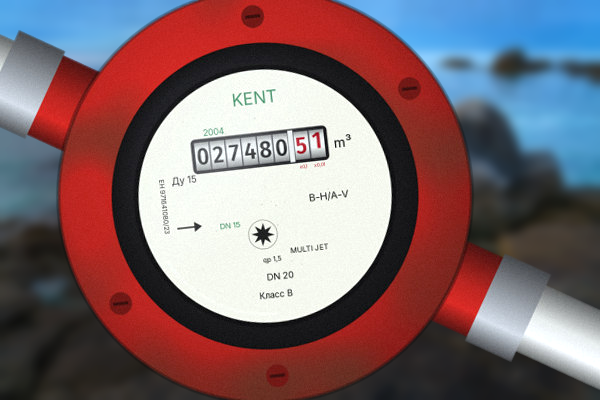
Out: {"value": 27480.51, "unit": "m³"}
